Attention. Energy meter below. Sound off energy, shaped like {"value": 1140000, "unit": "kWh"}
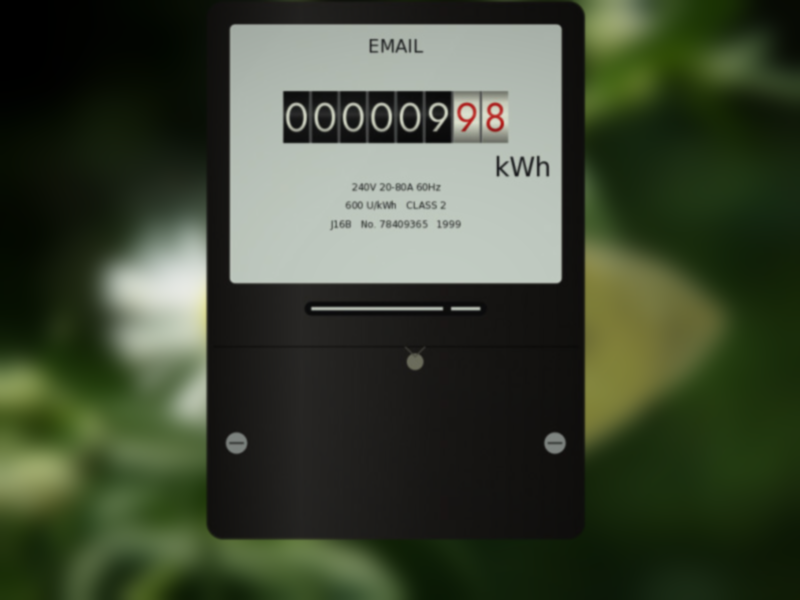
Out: {"value": 9.98, "unit": "kWh"}
